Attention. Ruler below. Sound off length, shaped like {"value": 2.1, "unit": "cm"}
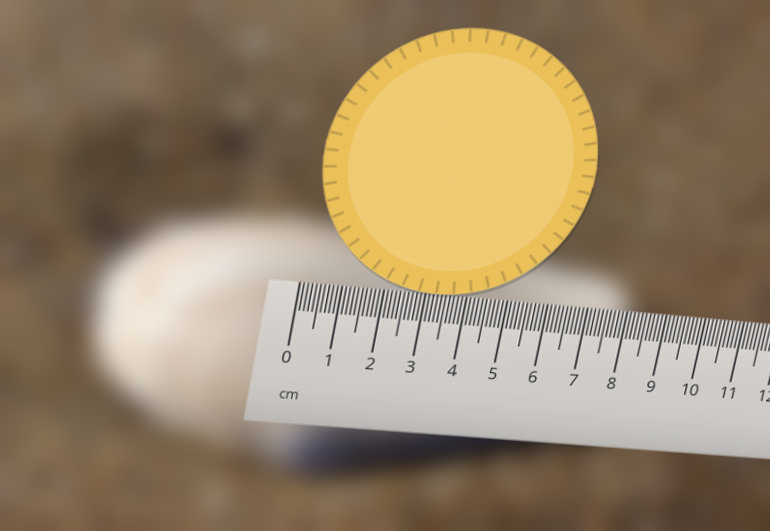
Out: {"value": 6.5, "unit": "cm"}
